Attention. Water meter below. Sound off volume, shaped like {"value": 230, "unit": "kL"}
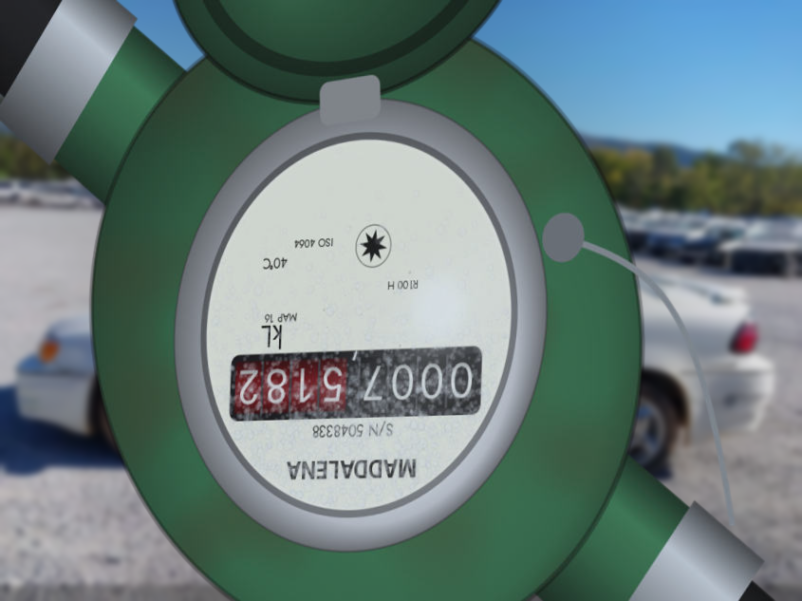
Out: {"value": 7.5182, "unit": "kL"}
